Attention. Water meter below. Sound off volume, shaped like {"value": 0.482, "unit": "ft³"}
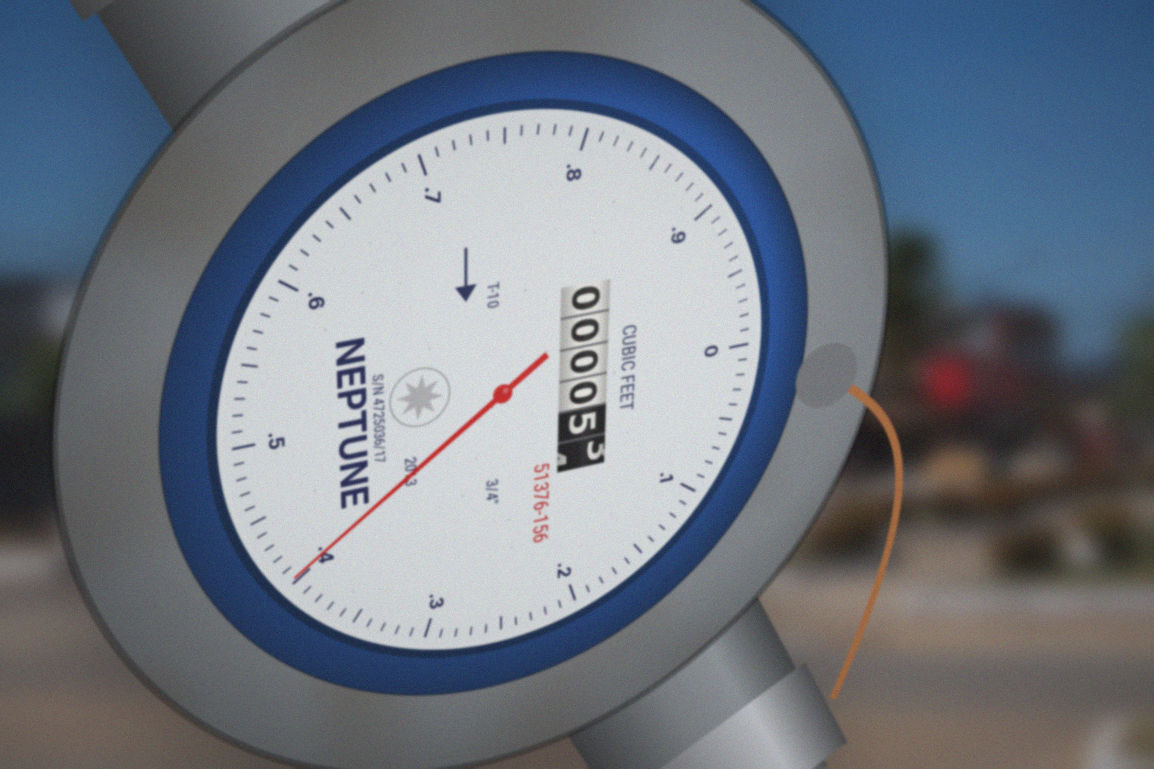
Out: {"value": 53.40, "unit": "ft³"}
